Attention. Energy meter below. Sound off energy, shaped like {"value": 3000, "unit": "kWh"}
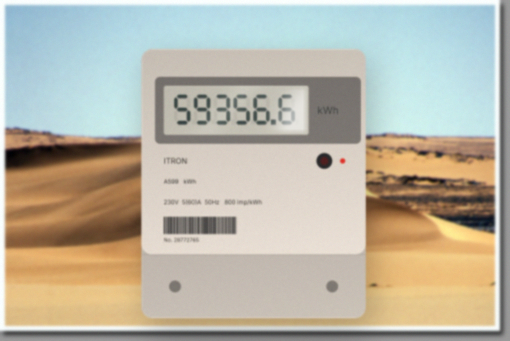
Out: {"value": 59356.6, "unit": "kWh"}
